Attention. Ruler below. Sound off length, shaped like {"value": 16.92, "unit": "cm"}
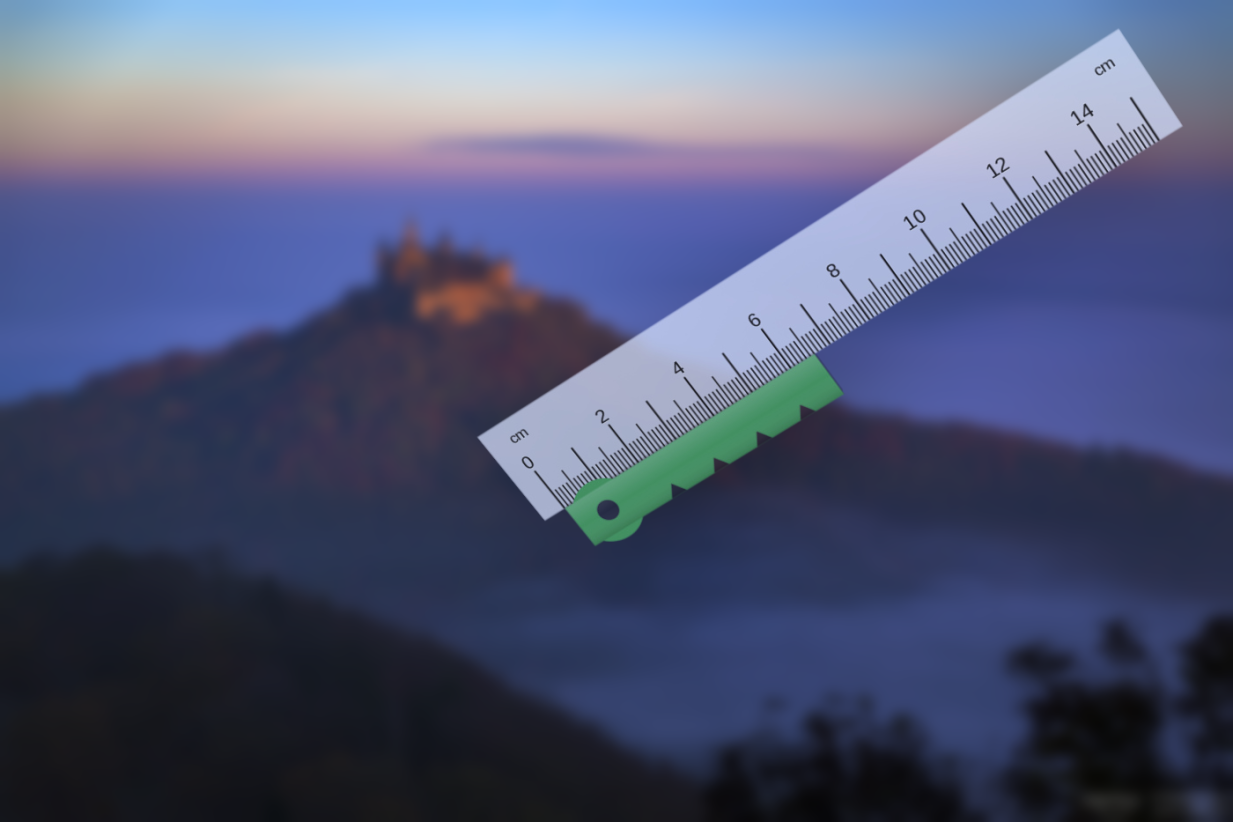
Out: {"value": 6.6, "unit": "cm"}
